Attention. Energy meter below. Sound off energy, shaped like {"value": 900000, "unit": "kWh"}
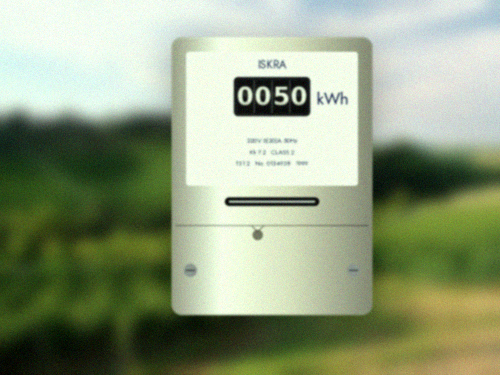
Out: {"value": 50, "unit": "kWh"}
